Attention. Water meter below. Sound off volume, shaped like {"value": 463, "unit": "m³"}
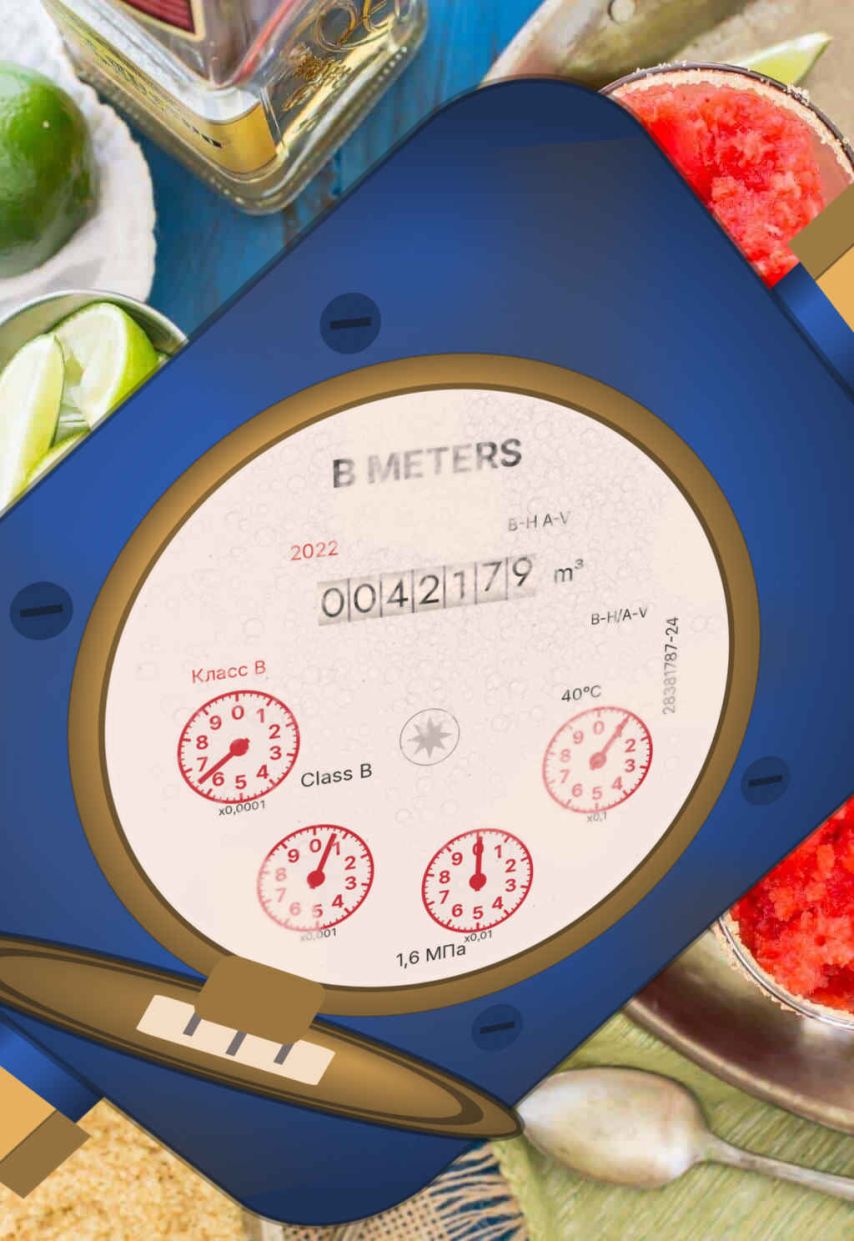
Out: {"value": 42179.1006, "unit": "m³"}
